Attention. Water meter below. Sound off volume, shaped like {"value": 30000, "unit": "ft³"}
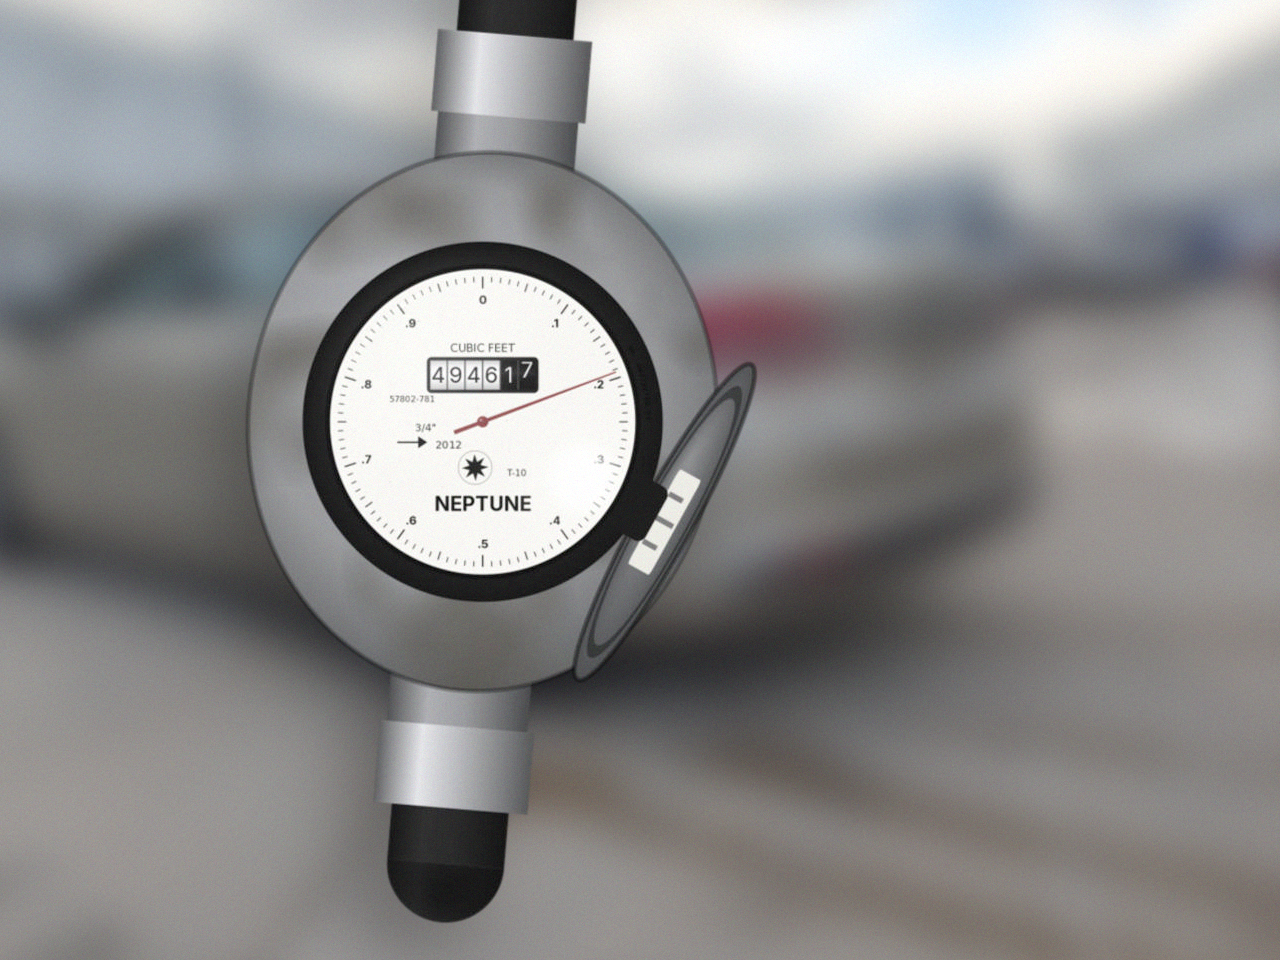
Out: {"value": 494617.19, "unit": "ft³"}
